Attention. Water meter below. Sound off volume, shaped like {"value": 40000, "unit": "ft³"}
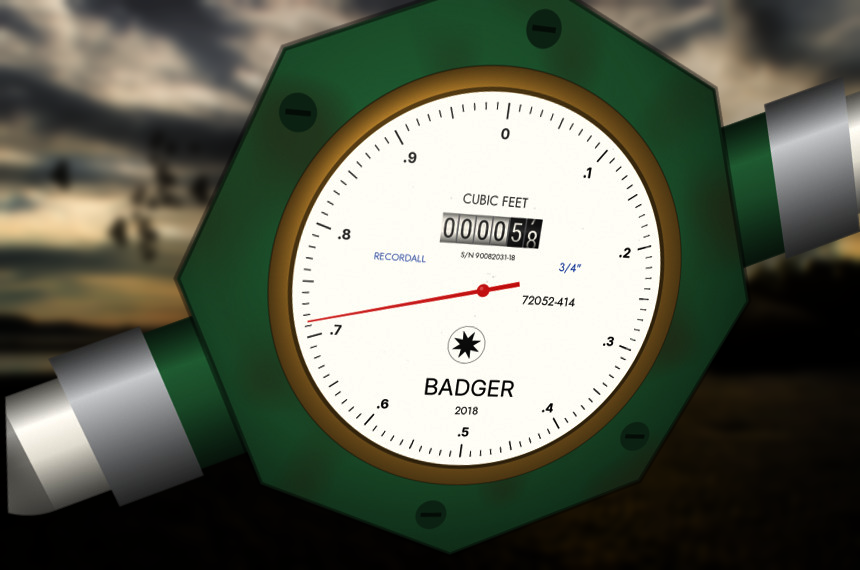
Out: {"value": 57.71, "unit": "ft³"}
